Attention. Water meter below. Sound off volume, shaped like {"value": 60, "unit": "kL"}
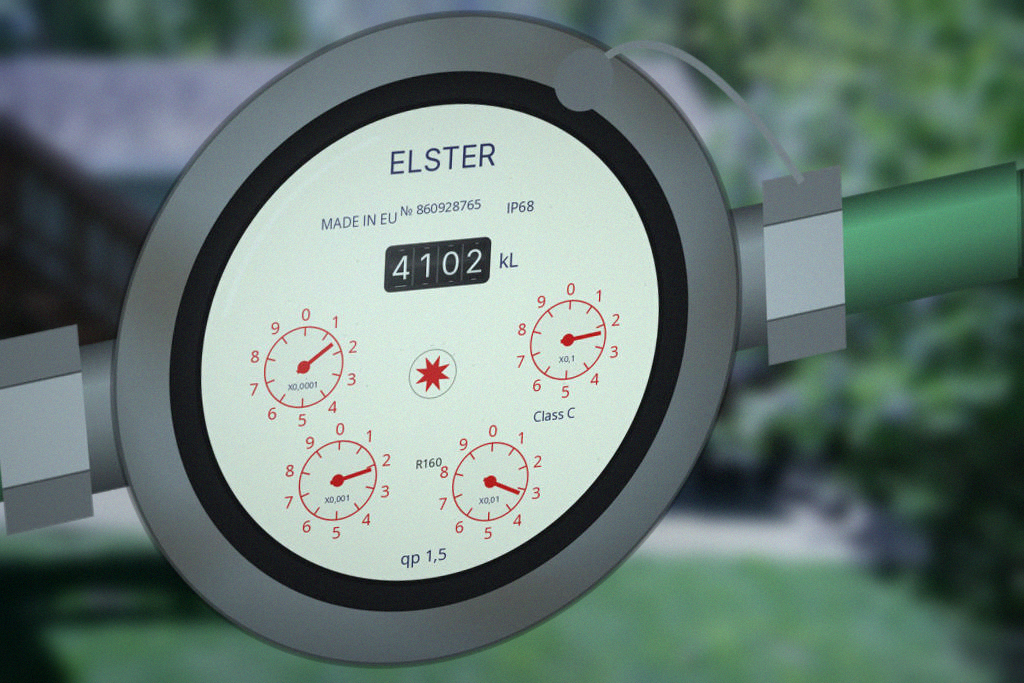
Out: {"value": 4102.2321, "unit": "kL"}
